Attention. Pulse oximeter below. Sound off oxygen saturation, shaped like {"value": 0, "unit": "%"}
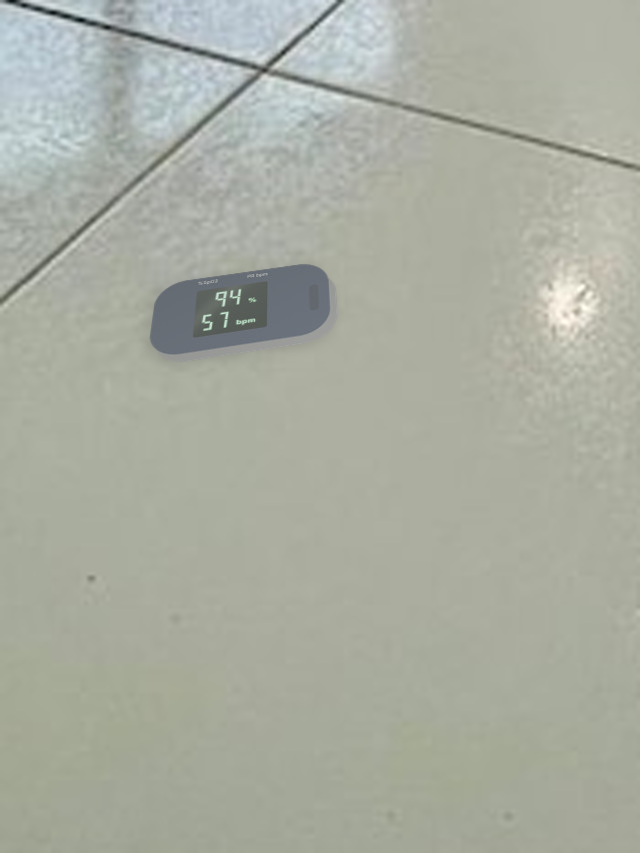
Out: {"value": 94, "unit": "%"}
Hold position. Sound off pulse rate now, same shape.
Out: {"value": 57, "unit": "bpm"}
